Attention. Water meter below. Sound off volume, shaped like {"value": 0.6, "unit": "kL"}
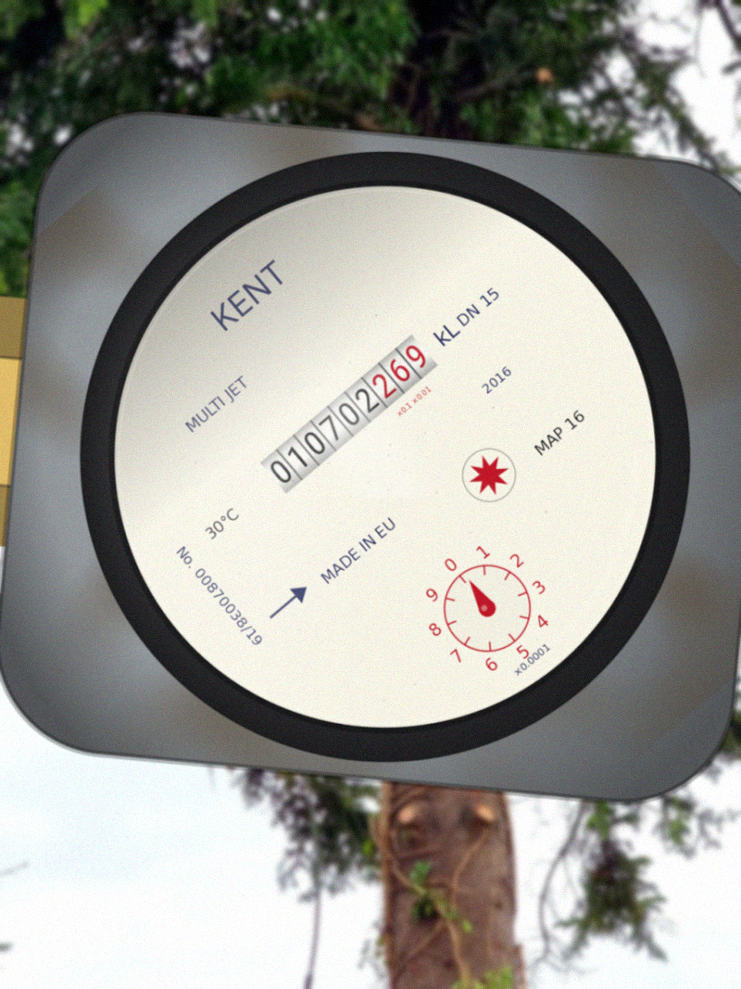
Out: {"value": 10702.2690, "unit": "kL"}
